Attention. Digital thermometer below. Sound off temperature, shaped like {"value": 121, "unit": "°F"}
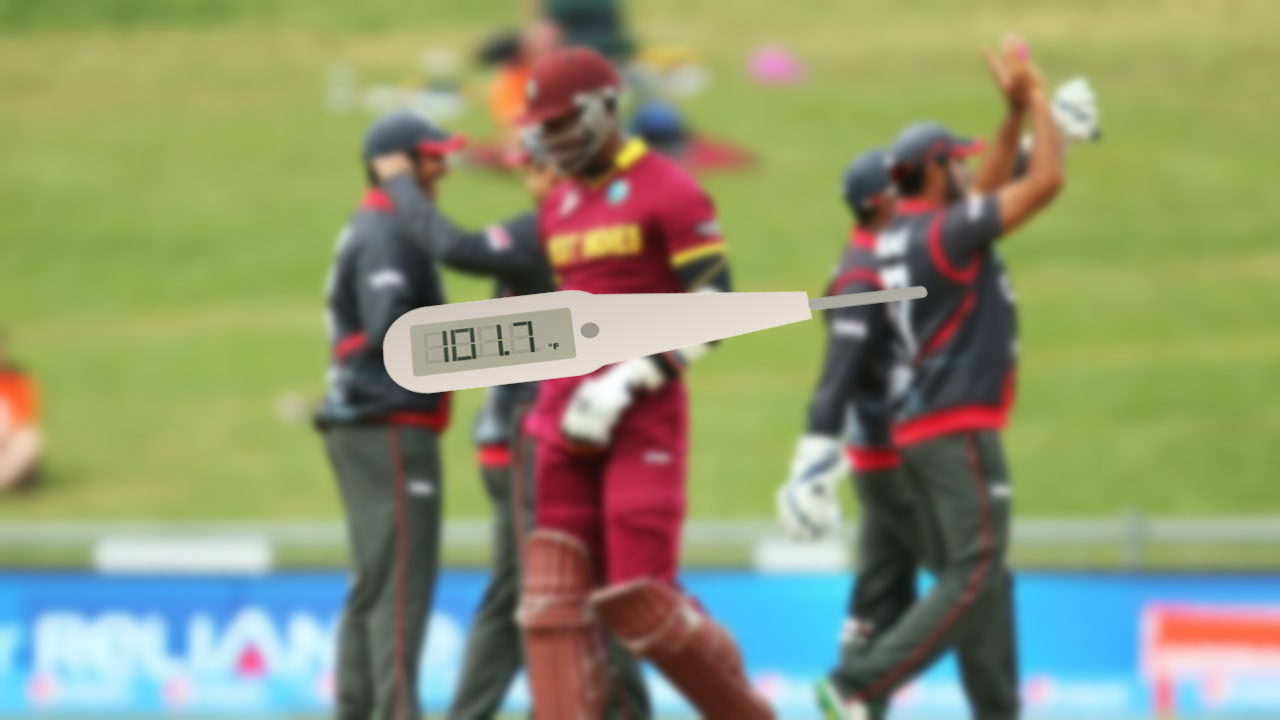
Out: {"value": 101.7, "unit": "°F"}
